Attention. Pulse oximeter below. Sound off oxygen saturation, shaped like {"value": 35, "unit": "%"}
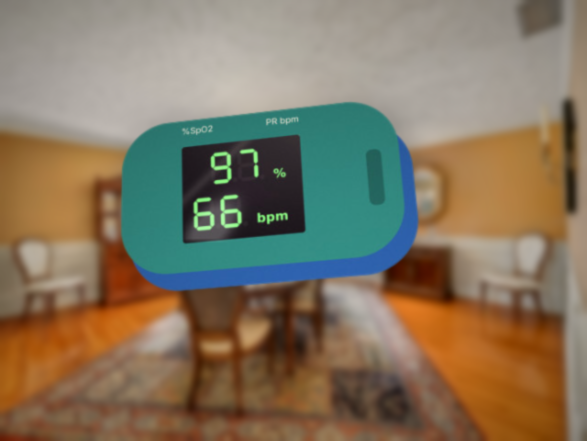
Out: {"value": 97, "unit": "%"}
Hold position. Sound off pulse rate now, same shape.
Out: {"value": 66, "unit": "bpm"}
